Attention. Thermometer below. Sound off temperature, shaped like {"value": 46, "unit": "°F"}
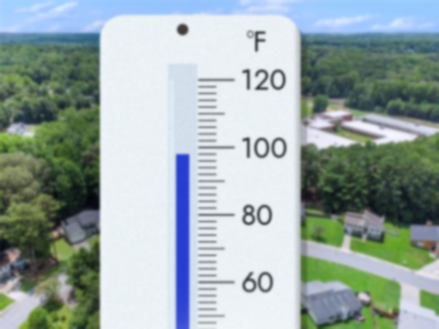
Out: {"value": 98, "unit": "°F"}
